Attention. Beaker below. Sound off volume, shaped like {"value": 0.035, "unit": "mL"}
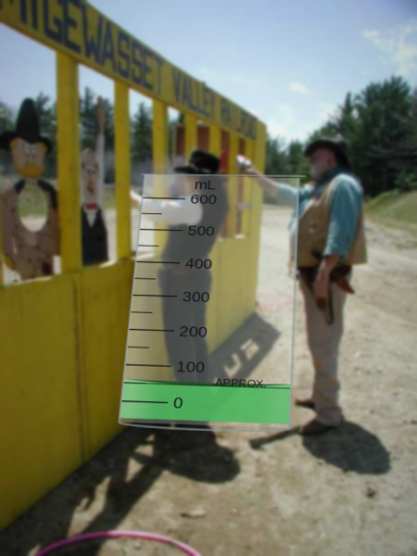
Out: {"value": 50, "unit": "mL"}
